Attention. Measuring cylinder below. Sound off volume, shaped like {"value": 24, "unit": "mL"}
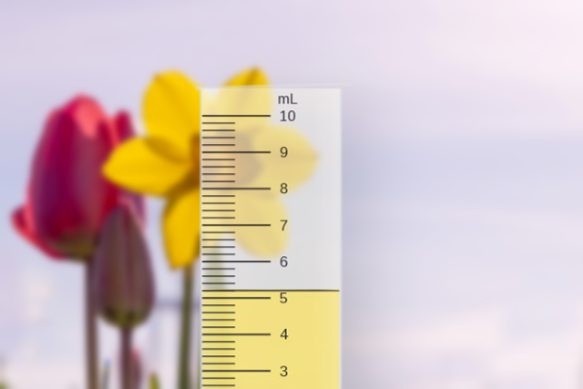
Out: {"value": 5.2, "unit": "mL"}
